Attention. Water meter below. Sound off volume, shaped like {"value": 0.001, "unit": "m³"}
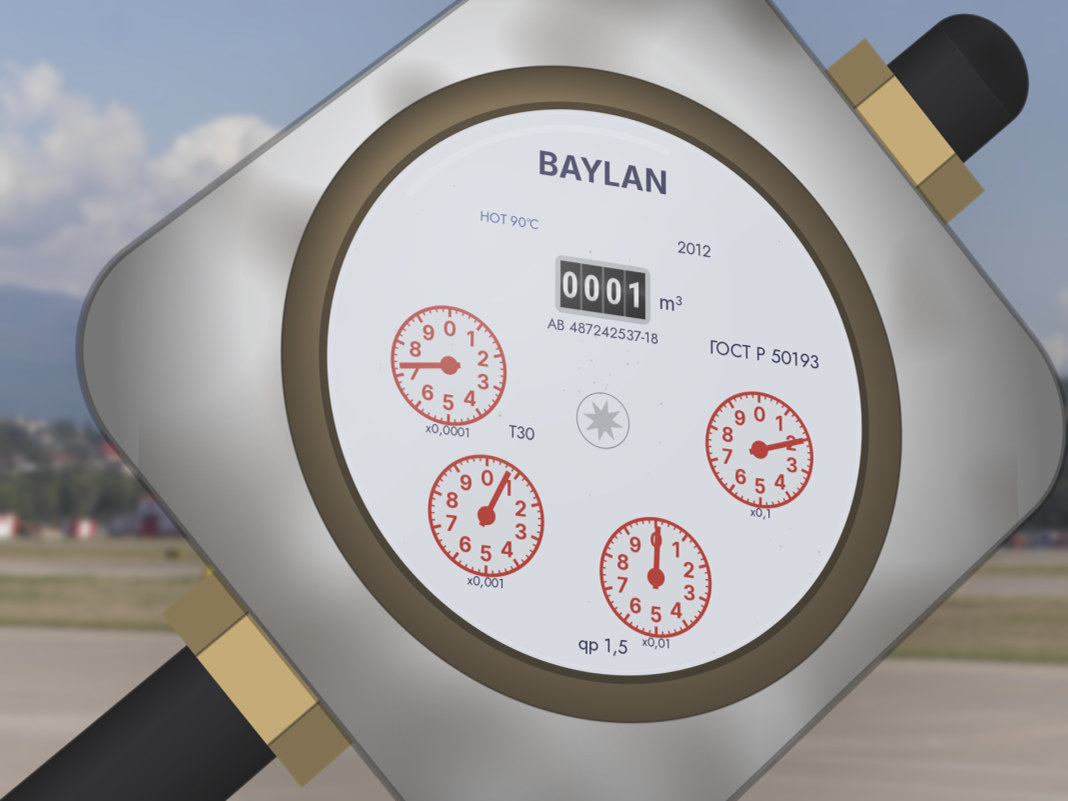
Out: {"value": 1.2007, "unit": "m³"}
